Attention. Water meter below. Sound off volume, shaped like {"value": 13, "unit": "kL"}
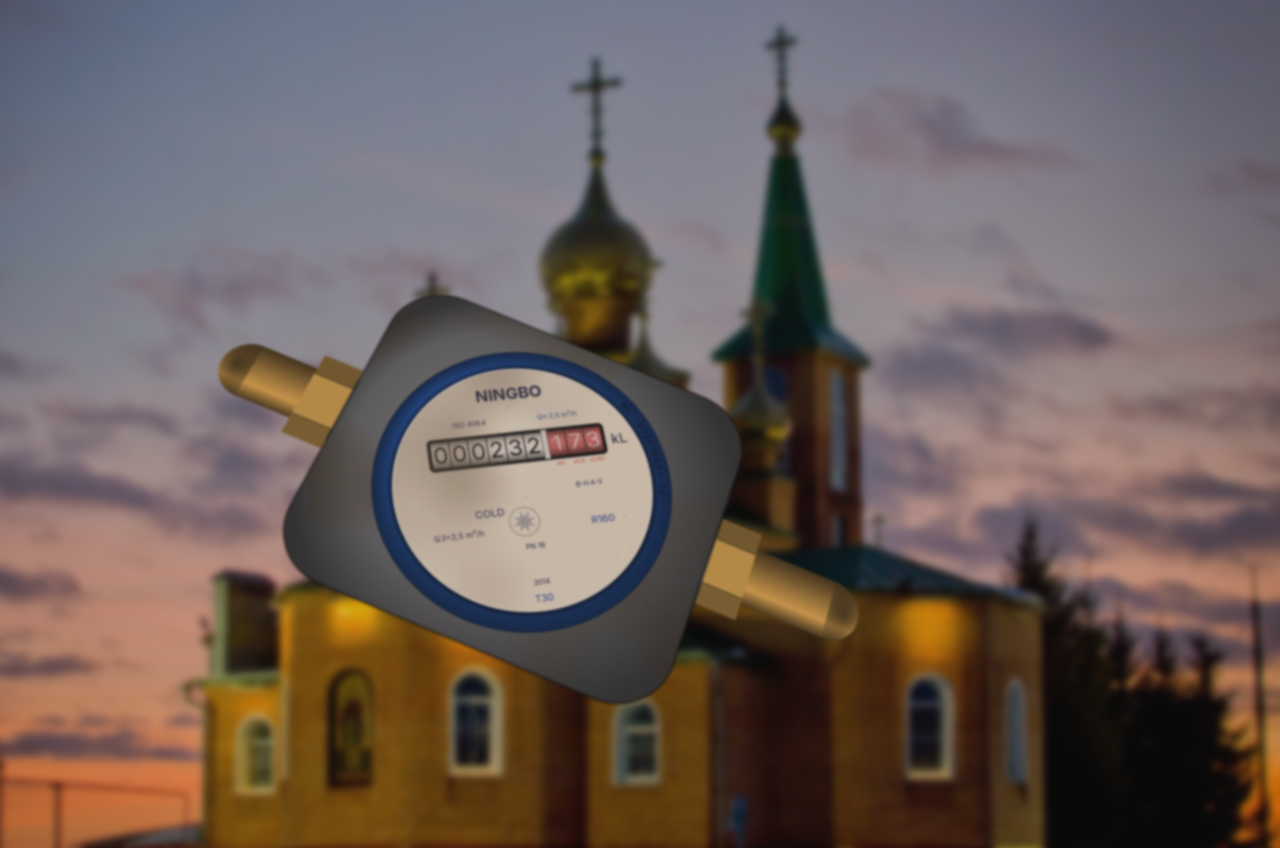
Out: {"value": 232.173, "unit": "kL"}
